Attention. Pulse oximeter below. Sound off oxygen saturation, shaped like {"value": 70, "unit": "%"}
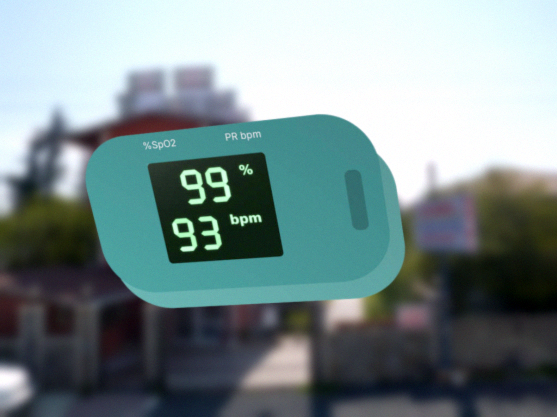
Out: {"value": 99, "unit": "%"}
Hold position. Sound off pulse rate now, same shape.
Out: {"value": 93, "unit": "bpm"}
